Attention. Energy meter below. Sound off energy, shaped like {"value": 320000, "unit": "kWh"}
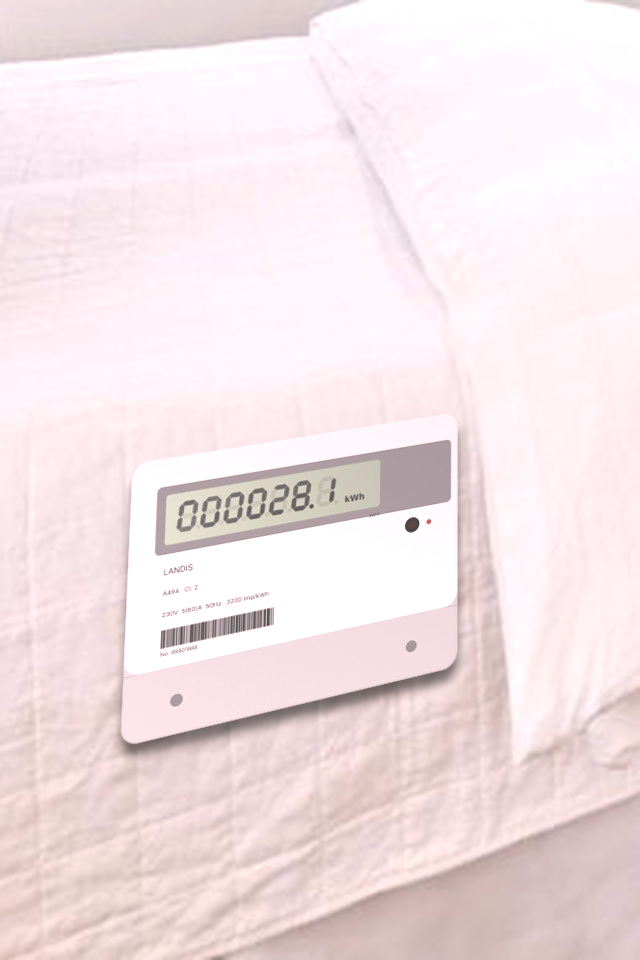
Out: {"value": 28.1, "unit": "kWh"}
